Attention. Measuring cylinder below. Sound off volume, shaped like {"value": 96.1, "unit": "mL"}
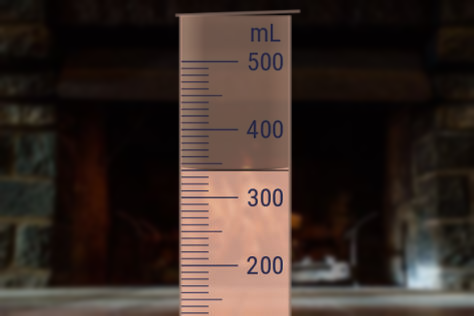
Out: {"value": 340, "unit": "mL"}
